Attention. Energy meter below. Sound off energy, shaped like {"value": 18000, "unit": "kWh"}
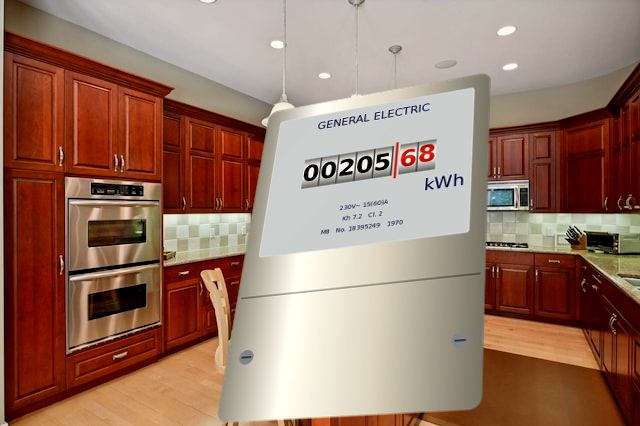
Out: {"value": 205.68, "unit": "kWh"}
